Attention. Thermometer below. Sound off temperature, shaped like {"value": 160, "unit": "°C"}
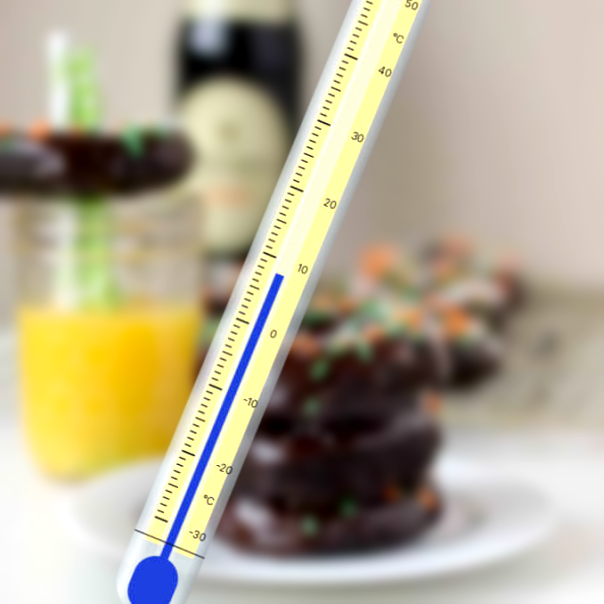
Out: {"value": 8, "unit": "°C"}
